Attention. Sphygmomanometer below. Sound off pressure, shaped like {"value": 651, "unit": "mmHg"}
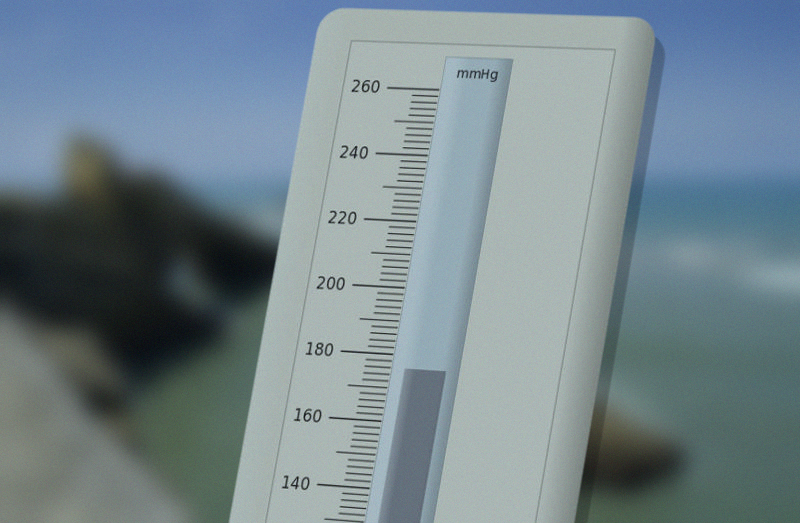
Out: {"value": 176, "unit": "mmHg"}
